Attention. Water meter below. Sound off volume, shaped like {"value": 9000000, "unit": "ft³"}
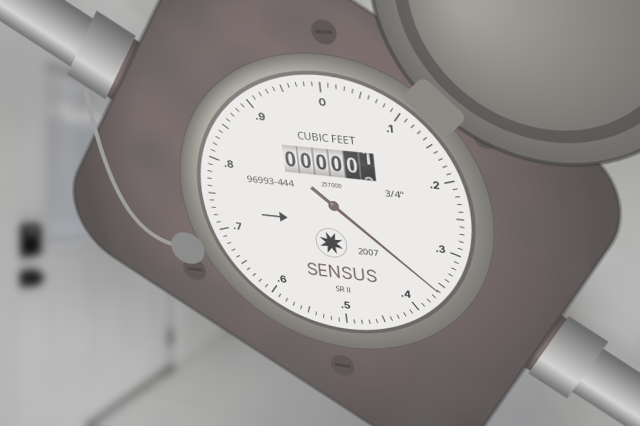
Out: {"value": 1.36, "unit": "ft³"}
